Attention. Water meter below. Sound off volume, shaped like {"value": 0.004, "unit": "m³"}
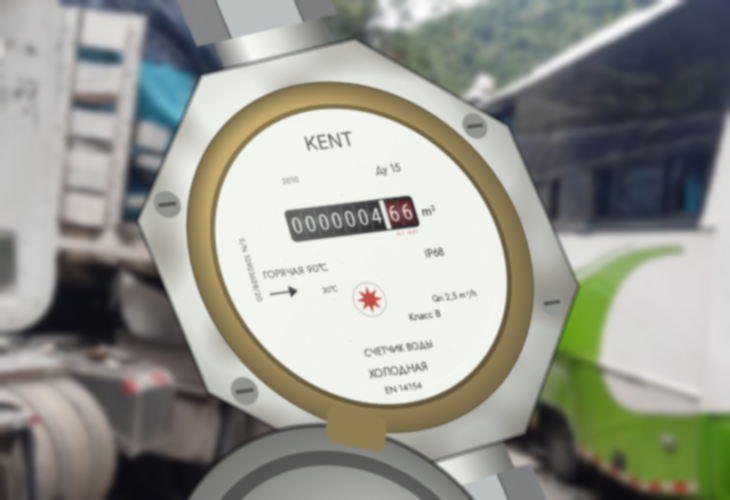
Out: {"value": 4.66, "unit": "m³"}
